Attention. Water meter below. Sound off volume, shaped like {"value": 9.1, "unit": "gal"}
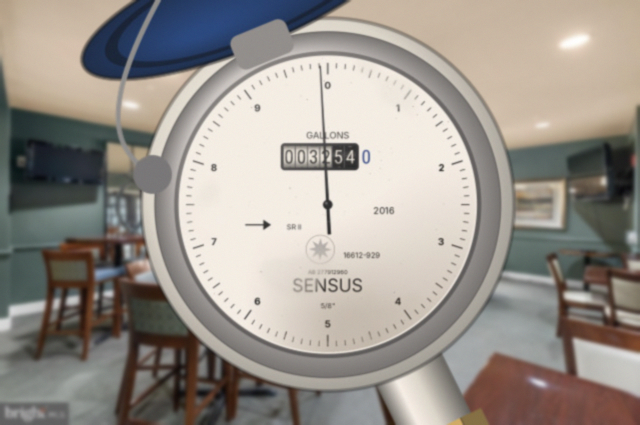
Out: {"value": 32539.9, "unit": "gal"}
